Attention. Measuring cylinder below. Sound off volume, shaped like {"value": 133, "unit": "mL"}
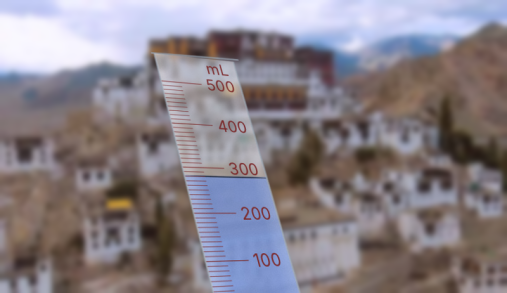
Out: {"value": 280, "unit": "mL"}
